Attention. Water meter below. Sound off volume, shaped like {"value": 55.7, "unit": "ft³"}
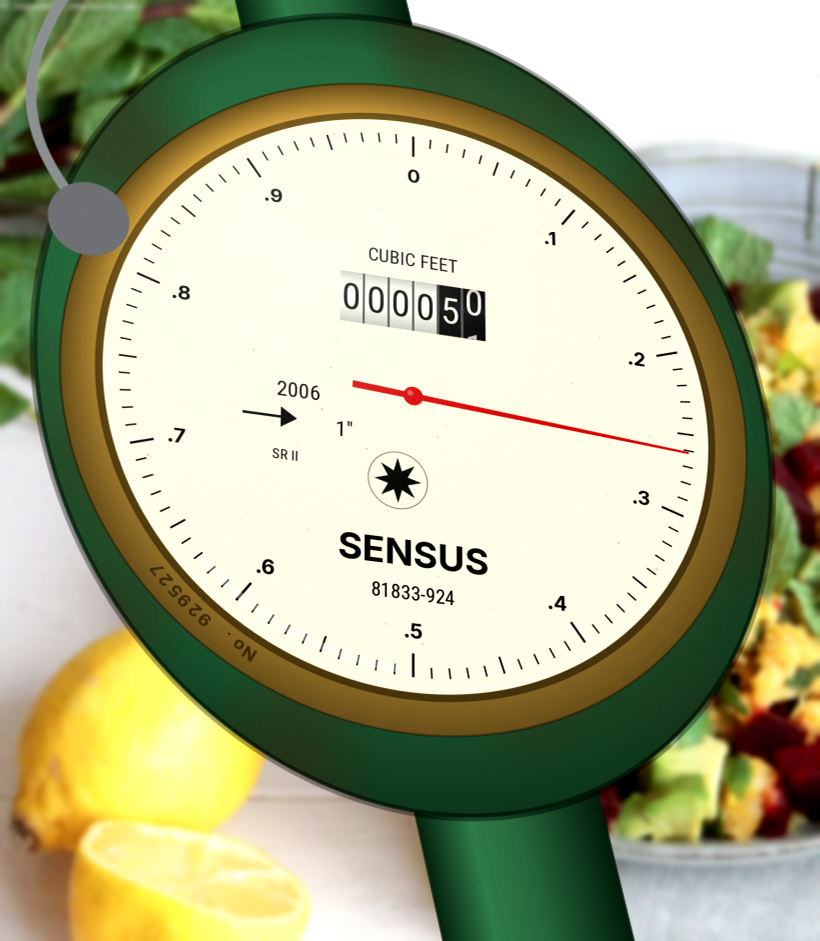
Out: {"value": 50.26, "unit": "ft³"}
